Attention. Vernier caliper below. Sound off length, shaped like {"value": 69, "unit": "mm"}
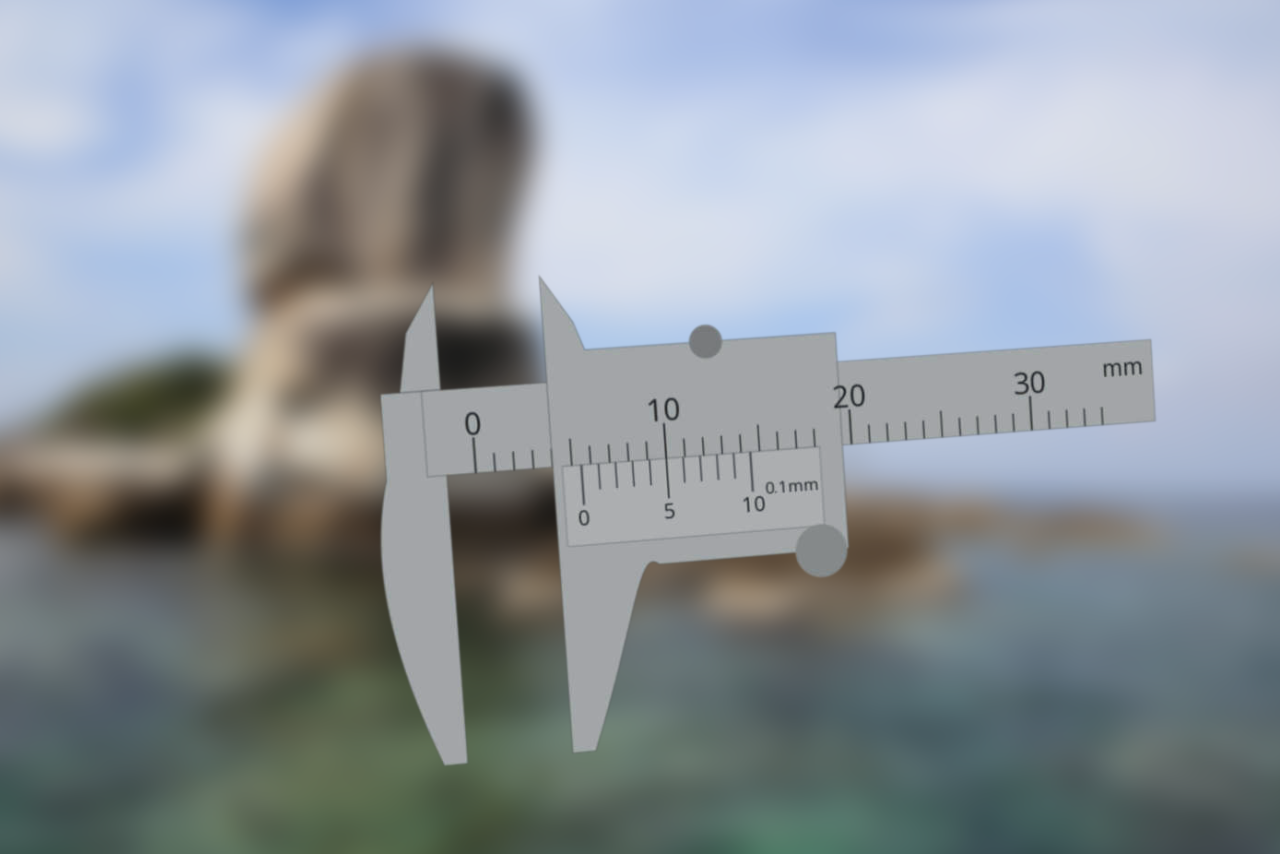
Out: {"value": 5.5, "unit": "mm"}
